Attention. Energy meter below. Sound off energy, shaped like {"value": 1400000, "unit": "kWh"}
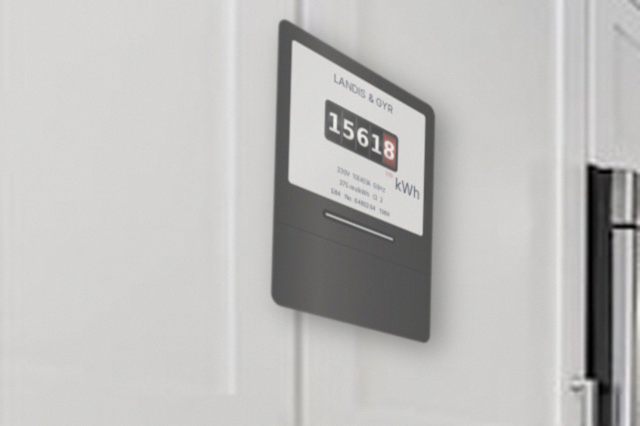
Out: {"value": 1561.8, "unit": "kWh"}
